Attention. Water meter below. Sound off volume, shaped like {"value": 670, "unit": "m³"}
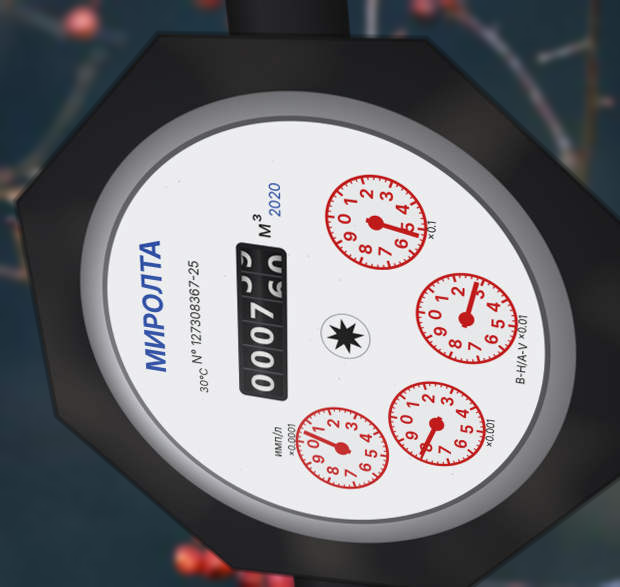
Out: {"value": 759.5280, "unit": "m³"}
